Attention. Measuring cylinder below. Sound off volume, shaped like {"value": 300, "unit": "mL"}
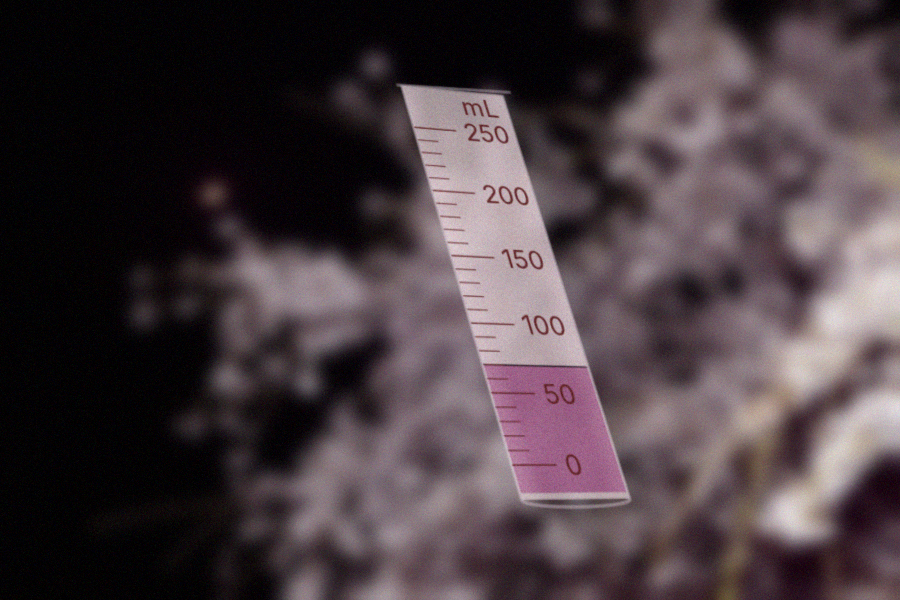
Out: {"value": 70, "unit": "mL"}
